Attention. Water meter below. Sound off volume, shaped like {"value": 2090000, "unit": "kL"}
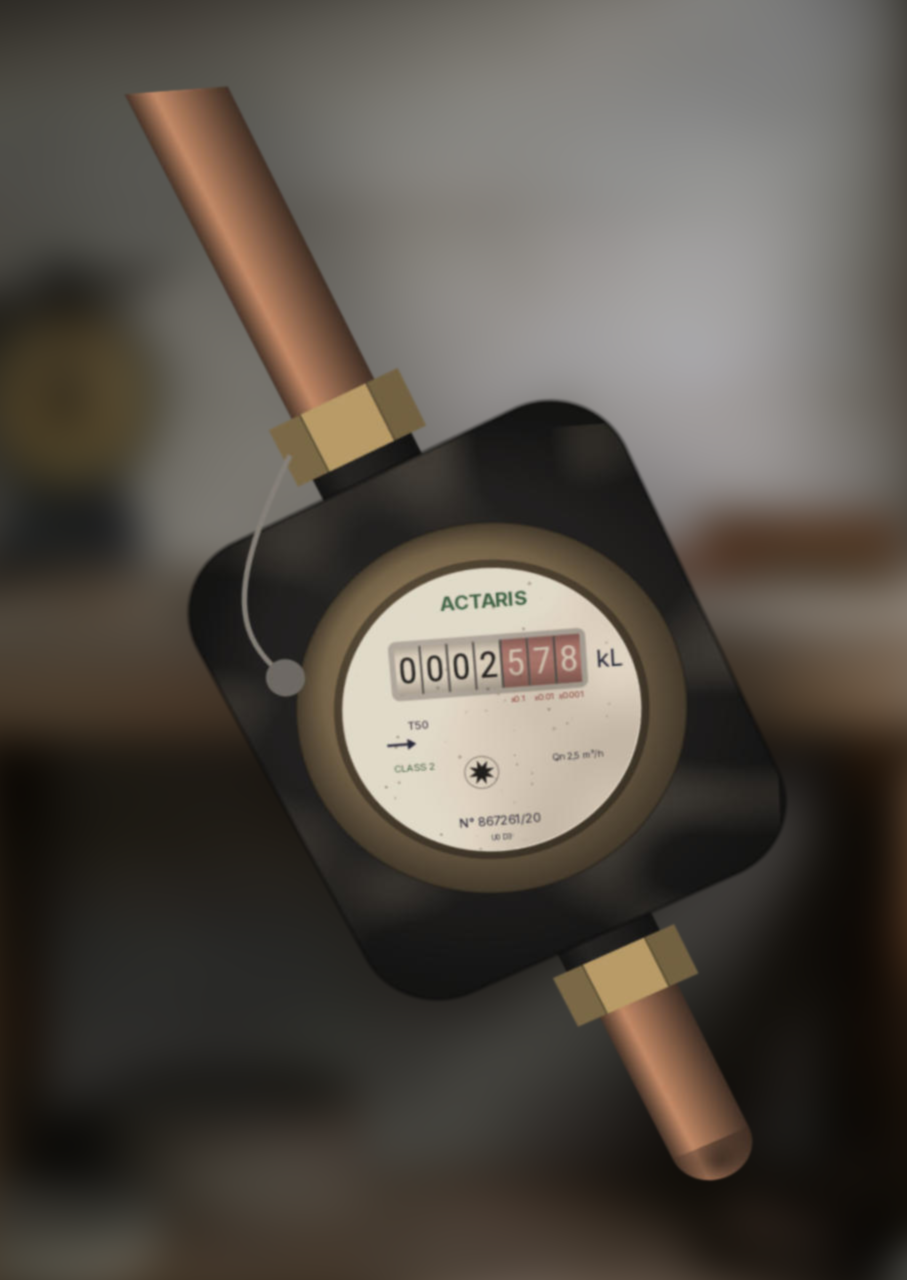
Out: {"value": 2.578, "unit": "kL"}
